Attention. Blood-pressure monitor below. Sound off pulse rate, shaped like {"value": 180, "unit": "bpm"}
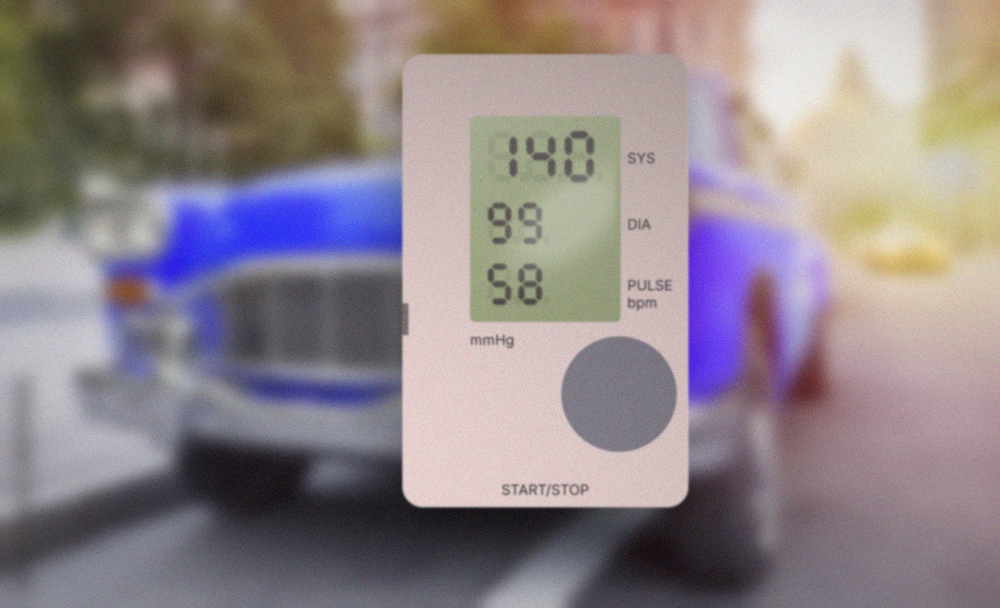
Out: {"value": 58, "unit": "bpm"}
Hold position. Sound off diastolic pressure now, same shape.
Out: {"value": 99, "unit": "mmHg"}
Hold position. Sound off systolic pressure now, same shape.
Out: {"value": 140, "unit": "mmHg"}
